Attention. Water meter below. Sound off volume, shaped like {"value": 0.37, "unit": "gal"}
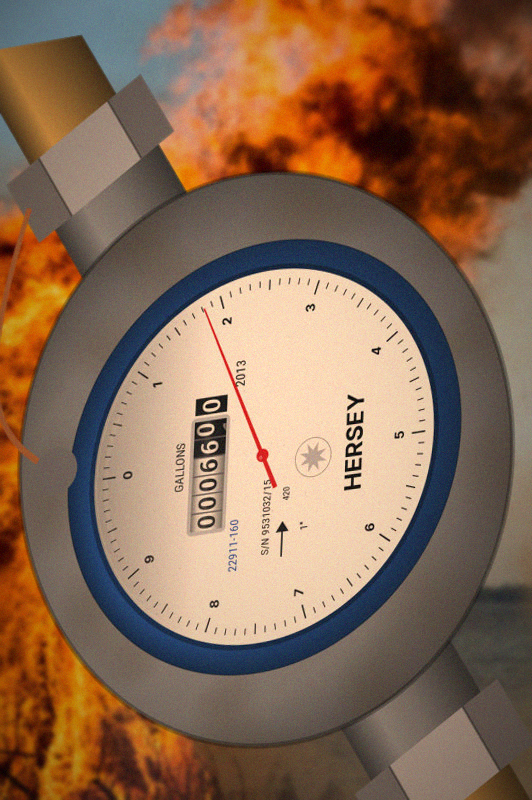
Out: {"value": 6601.8, "unit": "gal"}
